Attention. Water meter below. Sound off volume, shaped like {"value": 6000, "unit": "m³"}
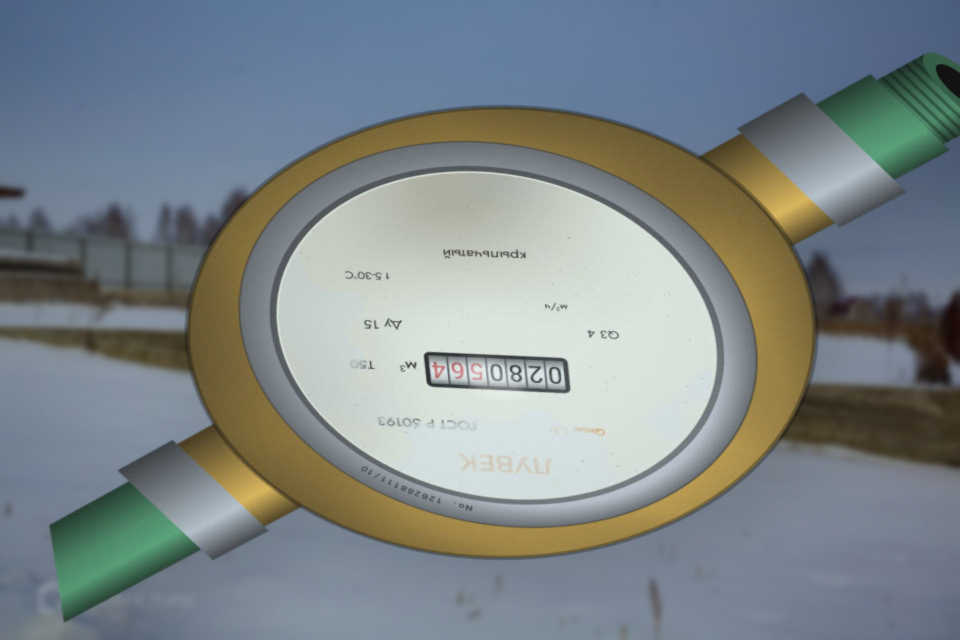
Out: {"value": 280.564, "unit": "m³"}
